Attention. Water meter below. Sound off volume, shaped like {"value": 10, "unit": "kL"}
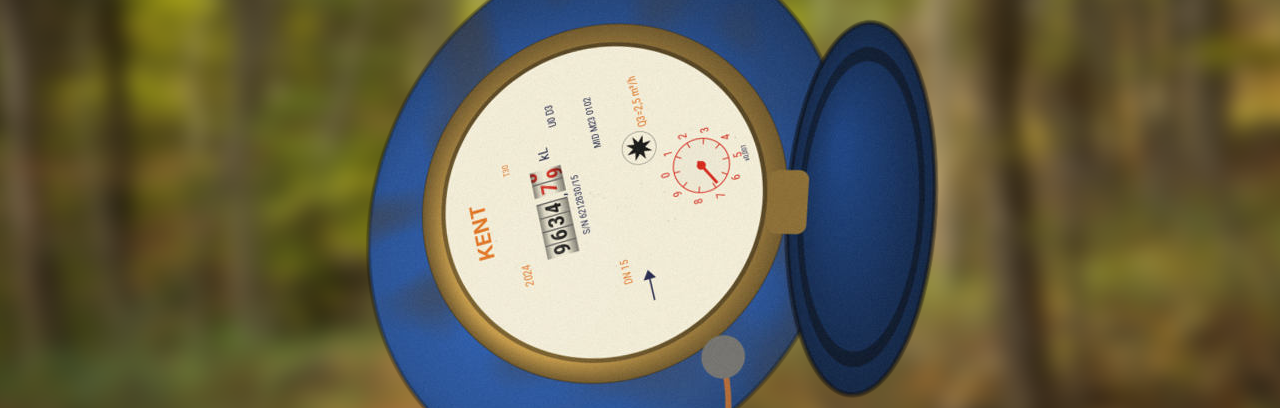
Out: {"value": 9634.786, "unit": "kL"}
